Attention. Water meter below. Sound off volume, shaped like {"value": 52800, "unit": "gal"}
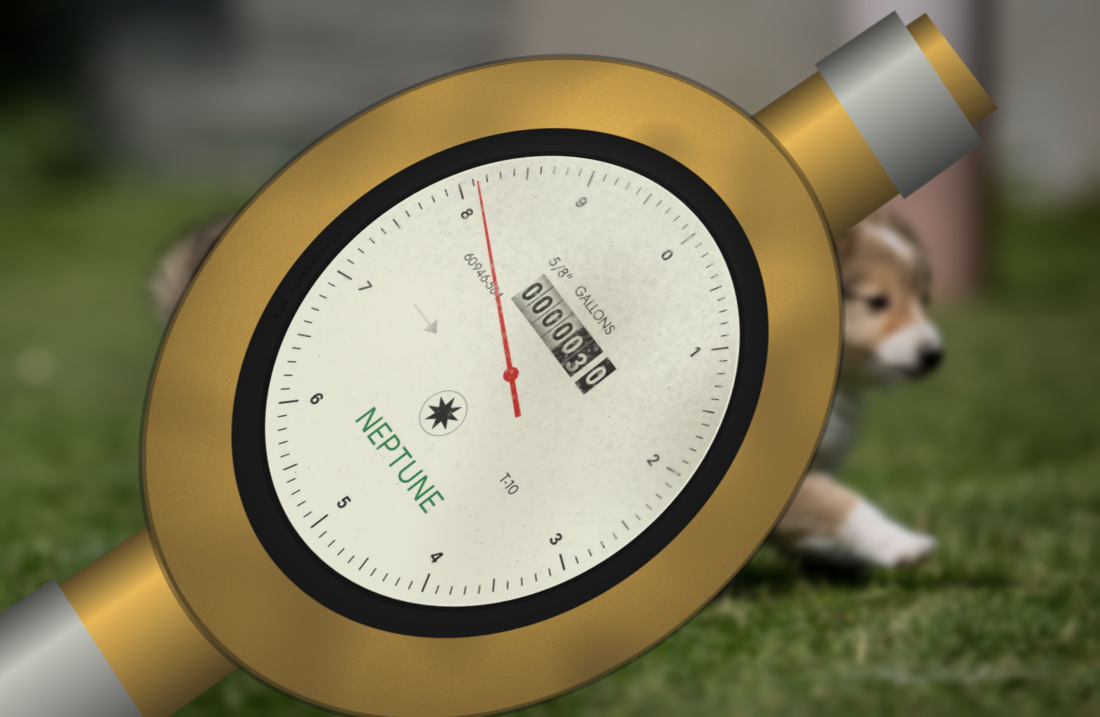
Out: {"value": 28.1, "unit": "gal"}
